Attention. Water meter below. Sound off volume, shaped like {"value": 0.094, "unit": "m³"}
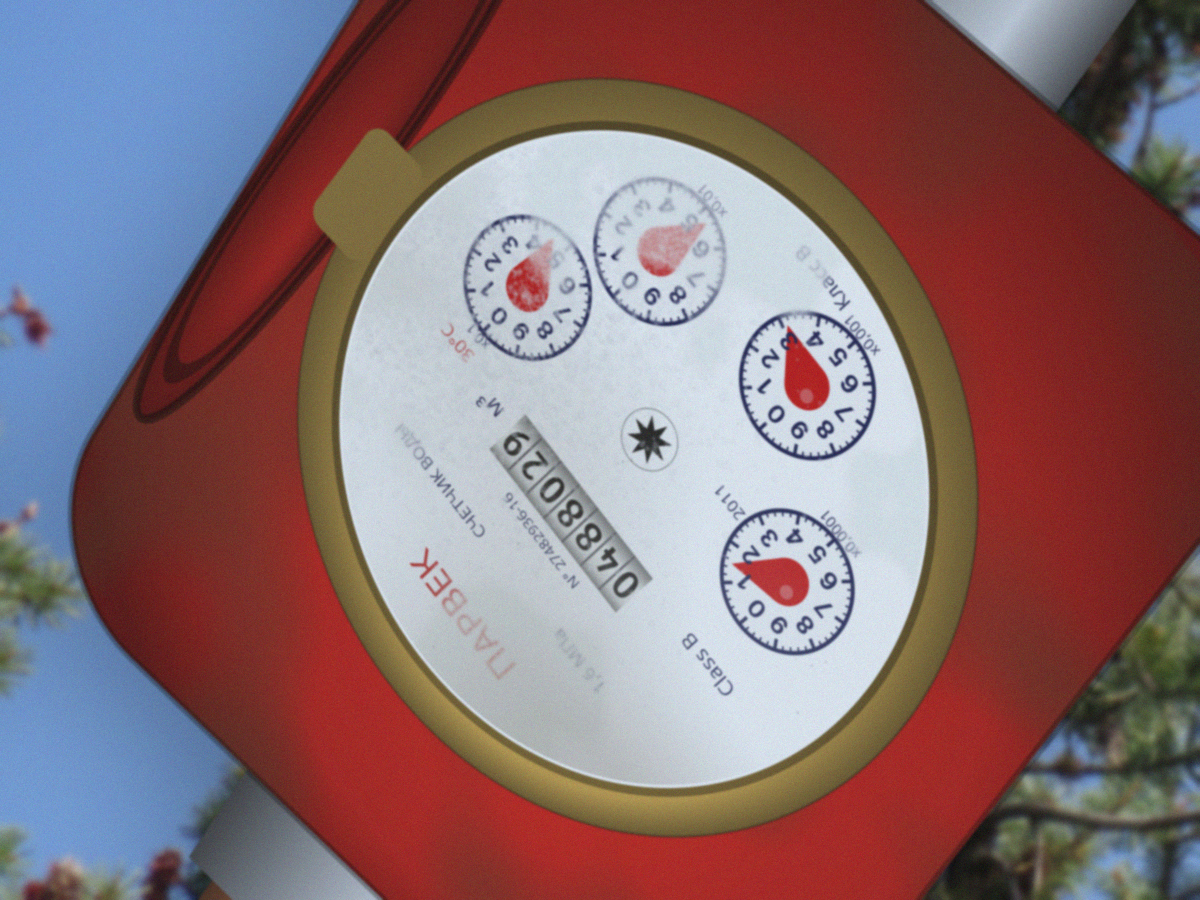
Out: {"value": 488029.4531, "unit": "m³"}
